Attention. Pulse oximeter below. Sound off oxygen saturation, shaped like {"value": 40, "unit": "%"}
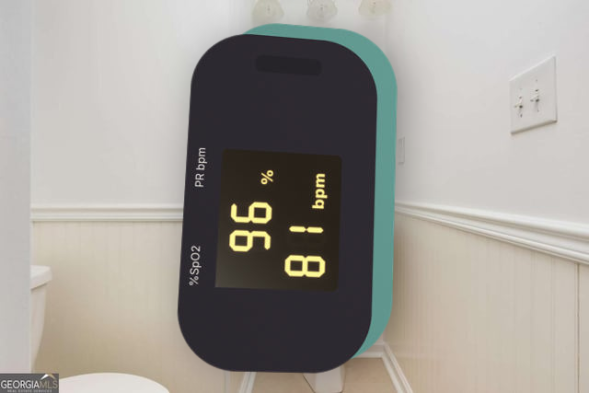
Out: {"value": 96, "unit": "%"}
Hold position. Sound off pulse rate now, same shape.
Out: {"value": 81, "unit": "bpm"}
